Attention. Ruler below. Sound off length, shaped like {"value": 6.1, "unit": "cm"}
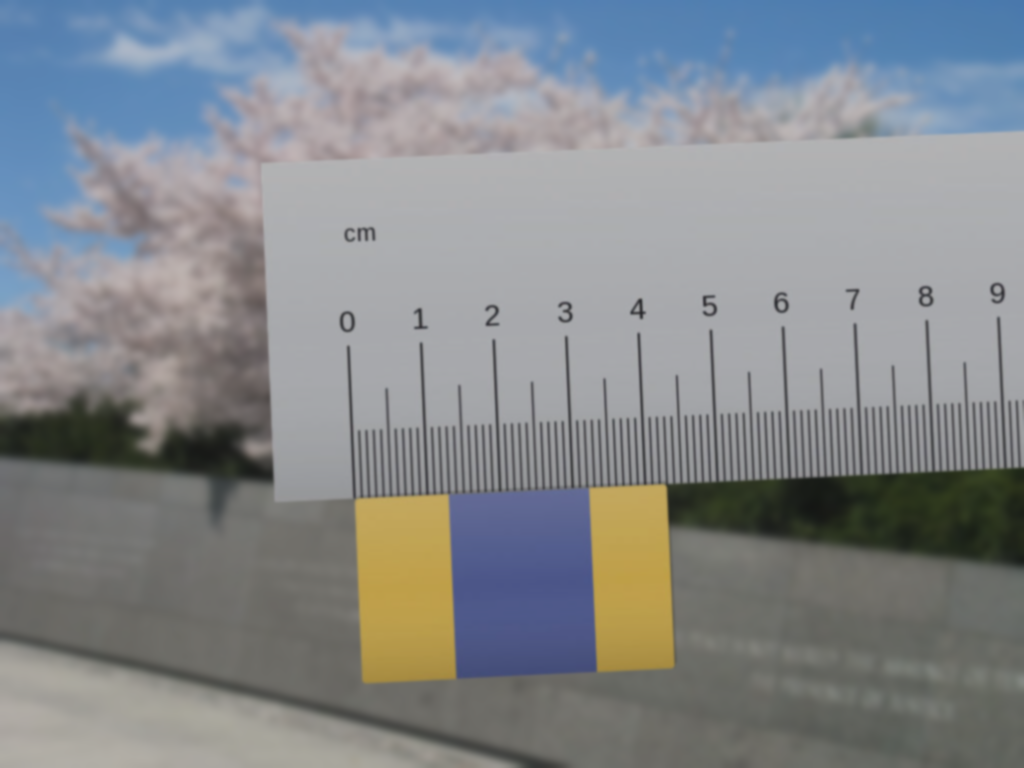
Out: {"value": 4.3, "unit": "cm"}
